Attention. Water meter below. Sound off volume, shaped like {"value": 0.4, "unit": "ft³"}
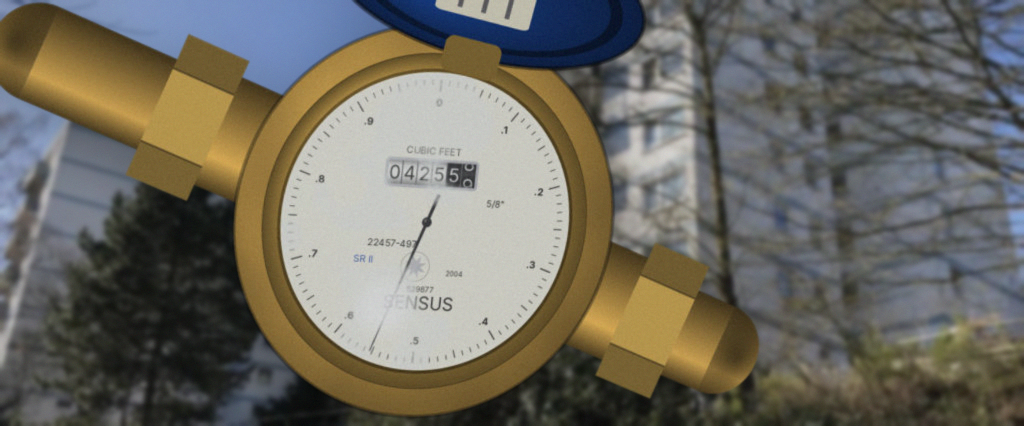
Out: {"value": 42558.55, "unit": "ft³"}
